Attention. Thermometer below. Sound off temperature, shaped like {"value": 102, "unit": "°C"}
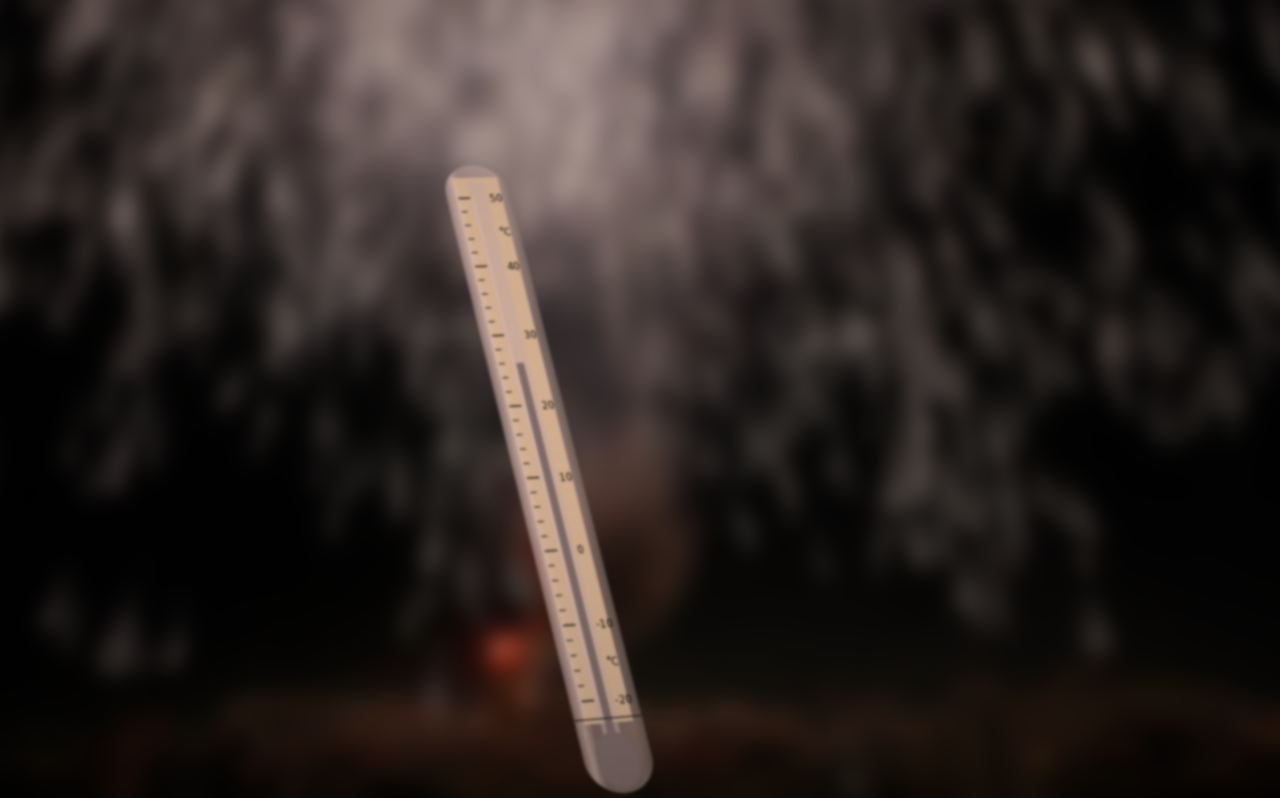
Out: {"value": 26, "unit": "°C"}
